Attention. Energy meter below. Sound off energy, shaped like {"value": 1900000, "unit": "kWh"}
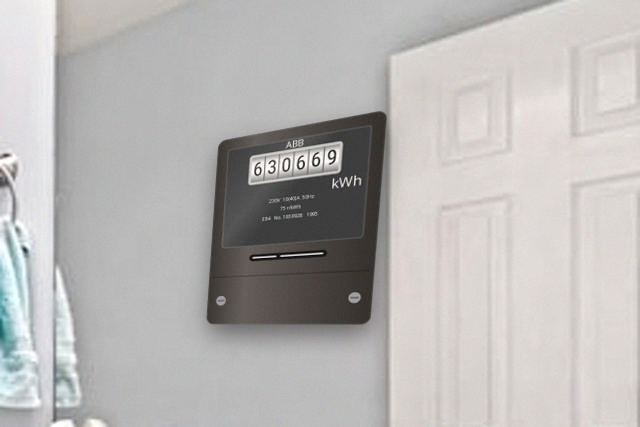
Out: {"value": 630669, "unit": "kWh"}
